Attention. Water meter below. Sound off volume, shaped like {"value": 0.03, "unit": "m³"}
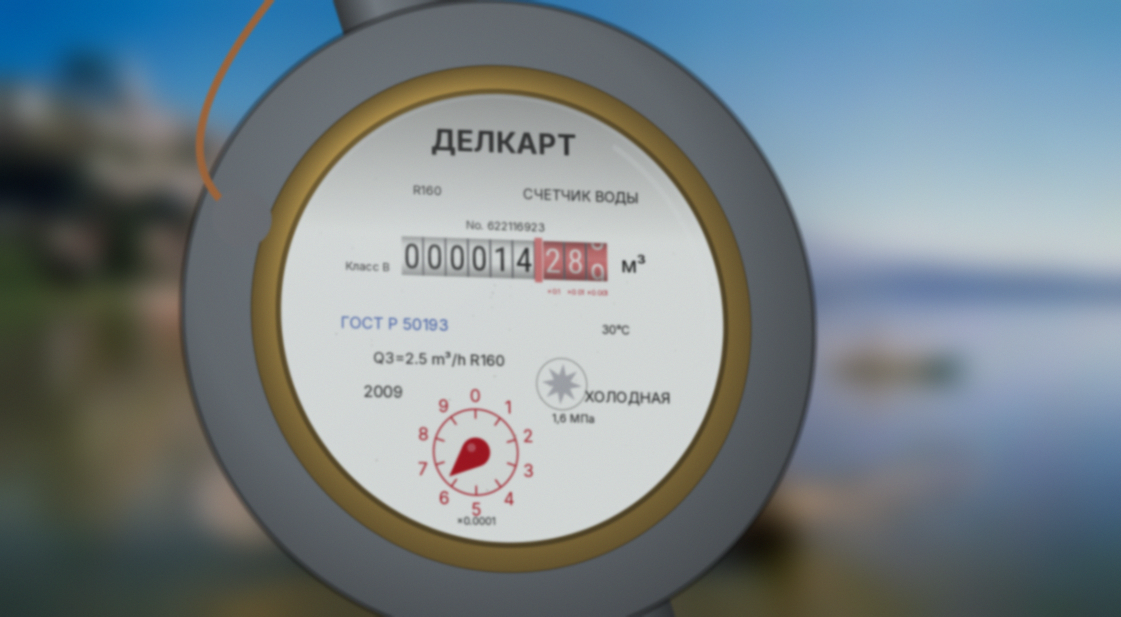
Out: {"value": 14.2886, "unit": "m³"}
